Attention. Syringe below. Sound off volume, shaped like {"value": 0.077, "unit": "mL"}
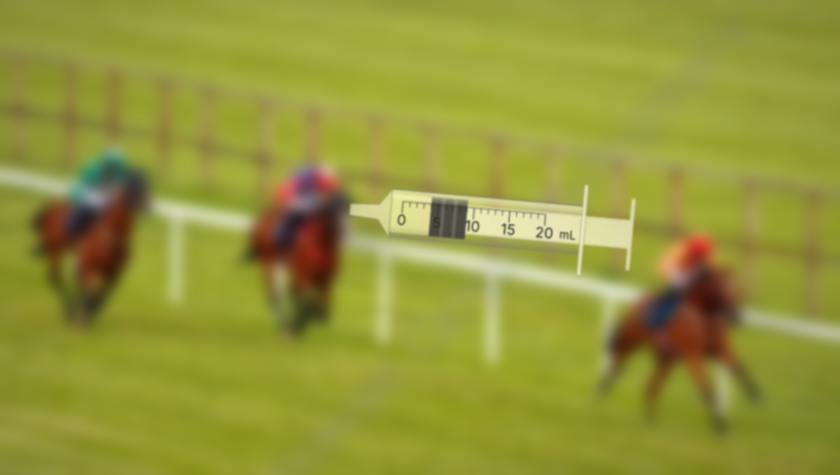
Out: {"value": 4, "unit": "mL"}
